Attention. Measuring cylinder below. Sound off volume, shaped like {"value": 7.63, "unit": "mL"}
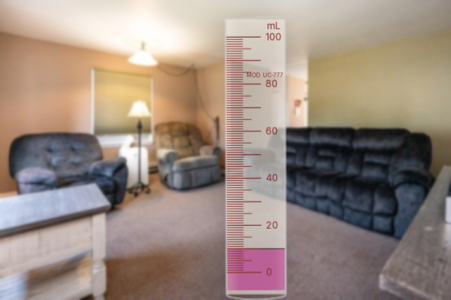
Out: {"value": 10, "unit": "mL"}
